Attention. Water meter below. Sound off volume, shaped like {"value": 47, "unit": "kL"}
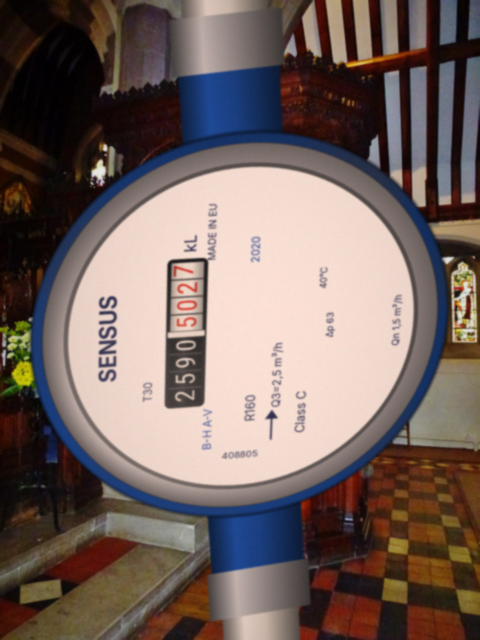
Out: {"value": 2590.5027, "unit": "kL"}
